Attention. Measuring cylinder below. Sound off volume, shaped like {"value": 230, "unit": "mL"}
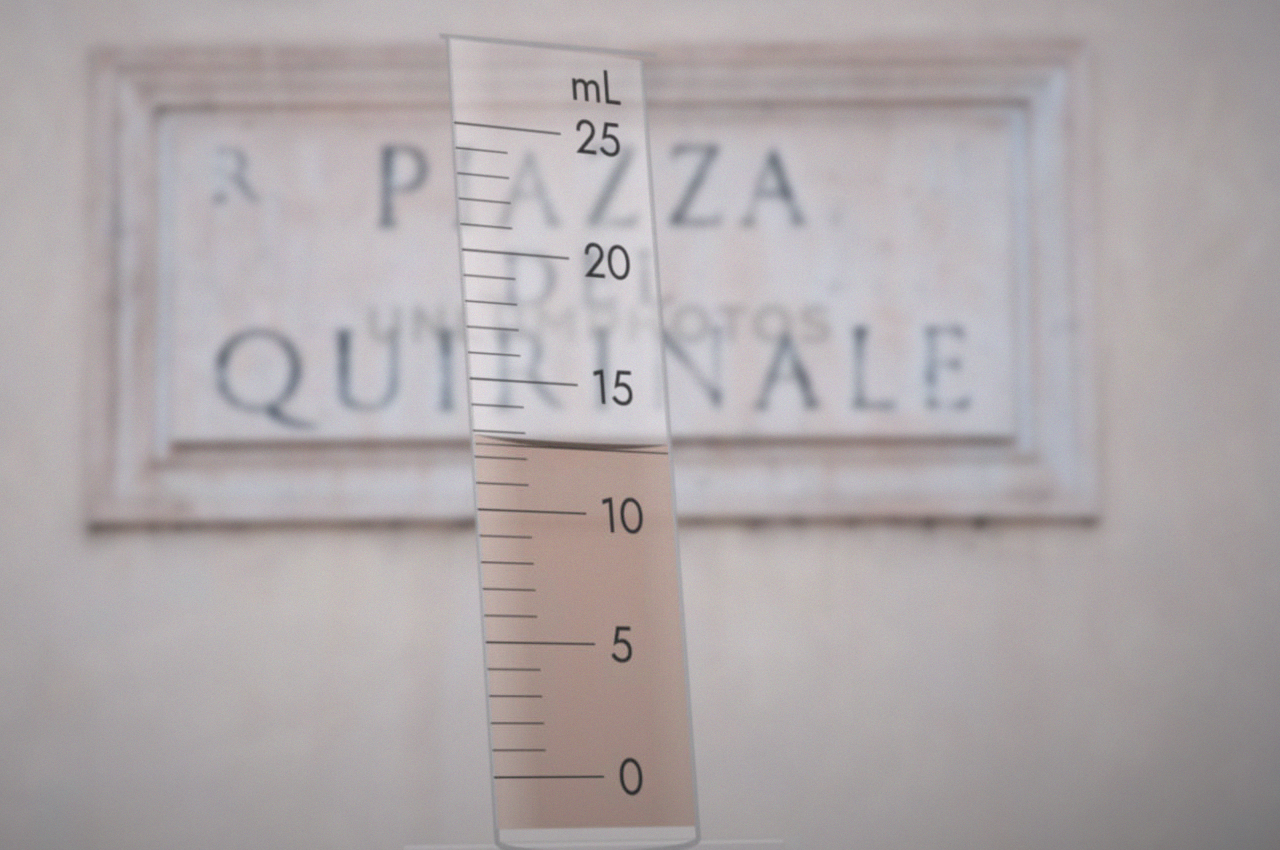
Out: {"value": 12.5, "unit": "mL"}
